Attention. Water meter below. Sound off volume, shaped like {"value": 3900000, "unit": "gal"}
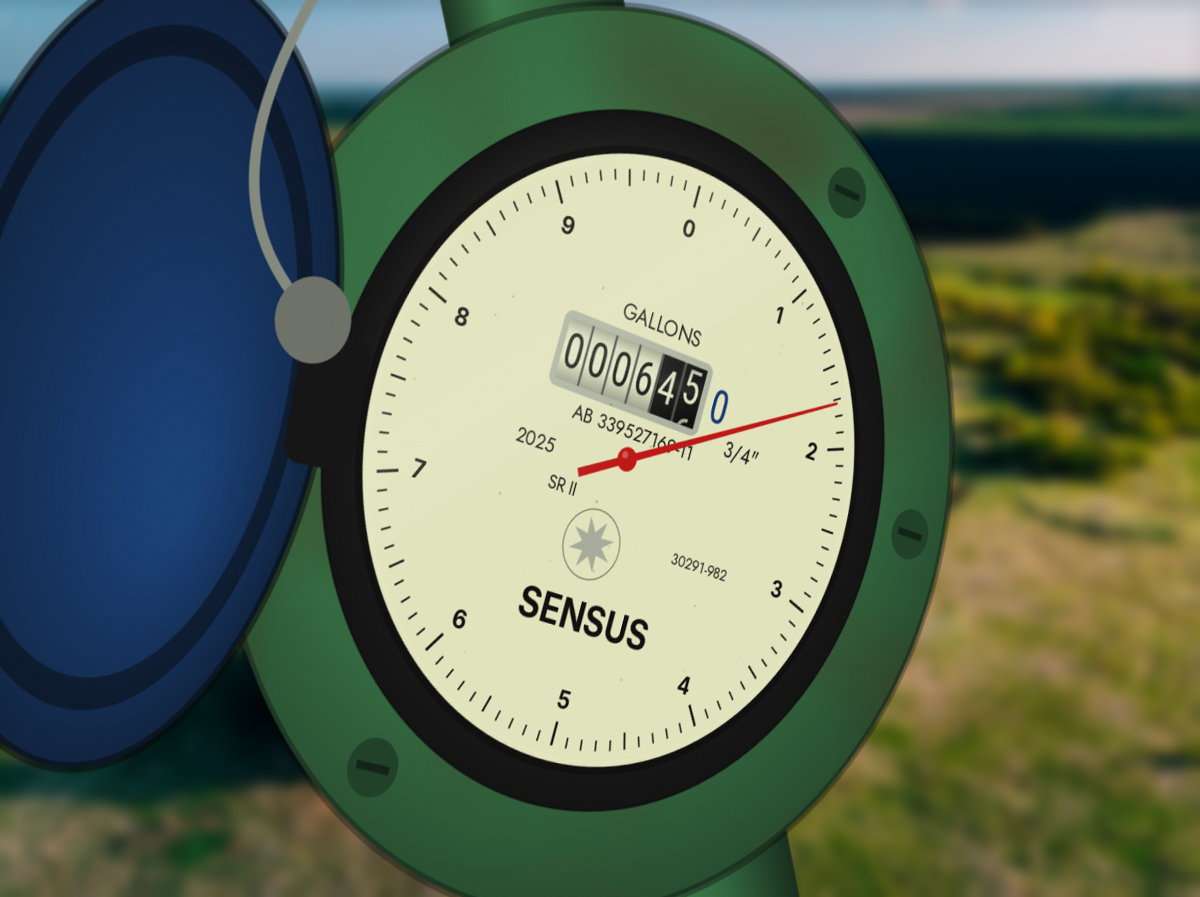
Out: {"value": 6451.7, "unit": "gal"}
